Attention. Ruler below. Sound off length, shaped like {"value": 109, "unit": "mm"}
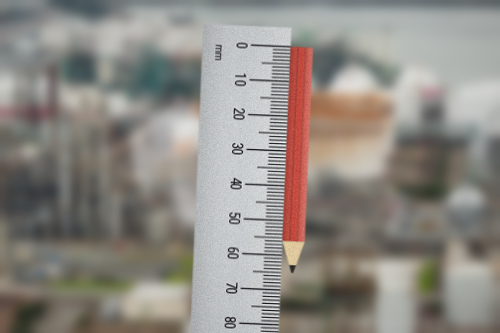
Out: {"value": 65, "unit": "mm"}
